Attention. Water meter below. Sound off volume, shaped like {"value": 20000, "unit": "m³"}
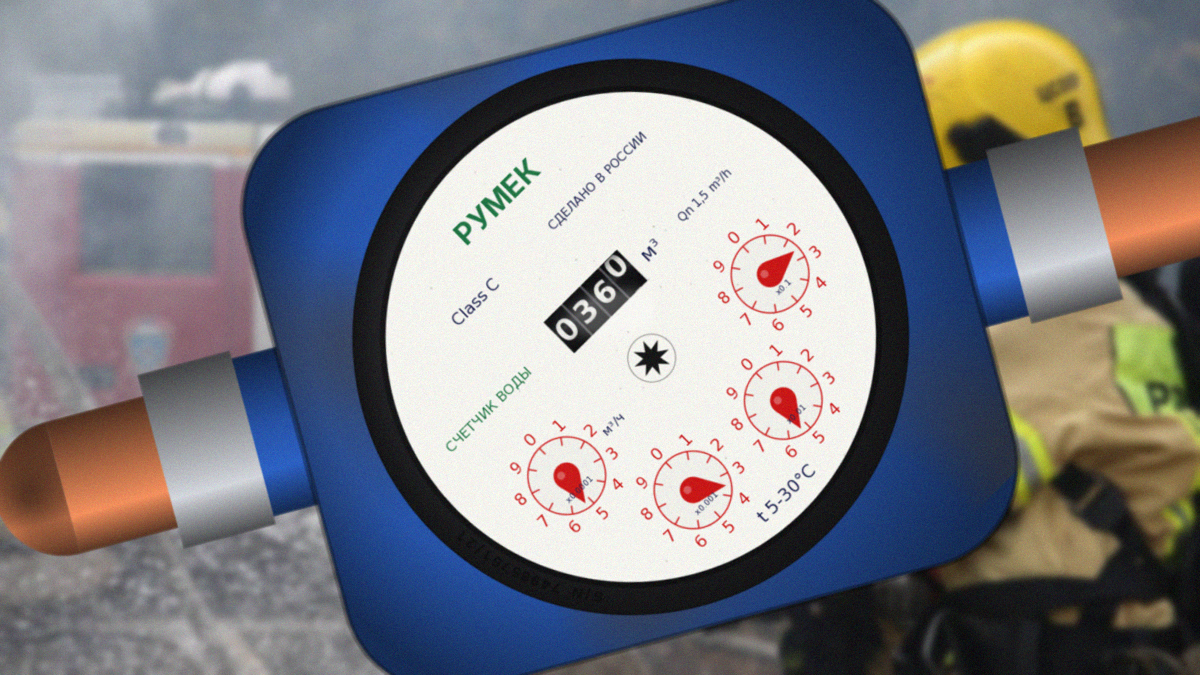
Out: {"value": 360.2535, "unit": "m³"}
